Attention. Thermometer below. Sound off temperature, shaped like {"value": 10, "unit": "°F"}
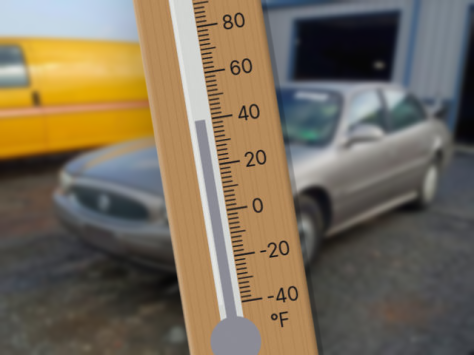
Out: {"value": 40, "unit": "°F"}
